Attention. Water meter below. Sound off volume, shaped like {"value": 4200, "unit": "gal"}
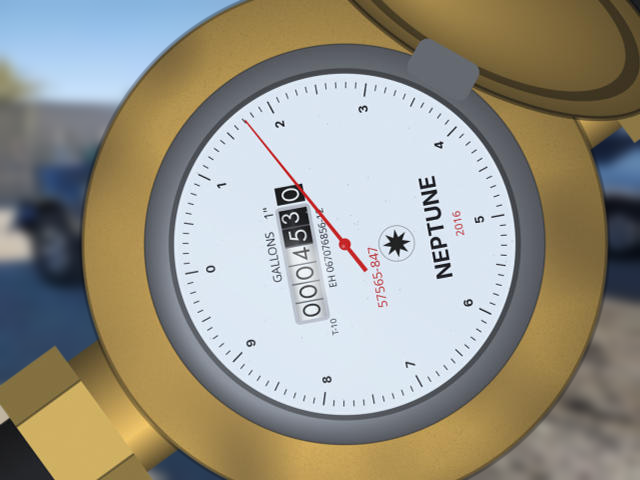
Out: {"value": 4531.7, "unit": "gal"}
